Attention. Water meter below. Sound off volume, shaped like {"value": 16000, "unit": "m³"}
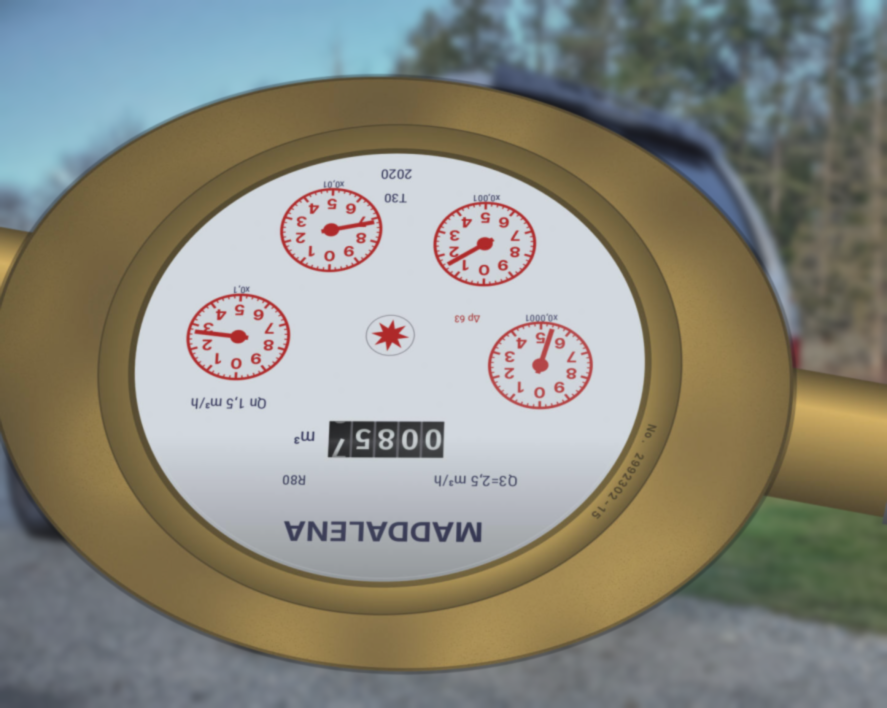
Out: {"value": 857.2715, "unit": "m³"}
